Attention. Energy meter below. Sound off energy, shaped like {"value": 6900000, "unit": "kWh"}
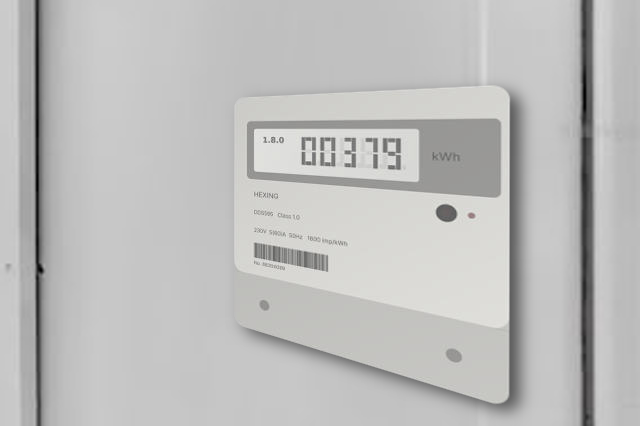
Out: {"value": 379, "unit": "kWh"}
